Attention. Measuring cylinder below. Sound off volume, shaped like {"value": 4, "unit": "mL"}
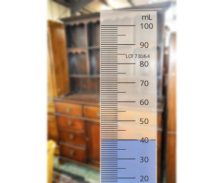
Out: {"value": 40, "unit": "mL"}
